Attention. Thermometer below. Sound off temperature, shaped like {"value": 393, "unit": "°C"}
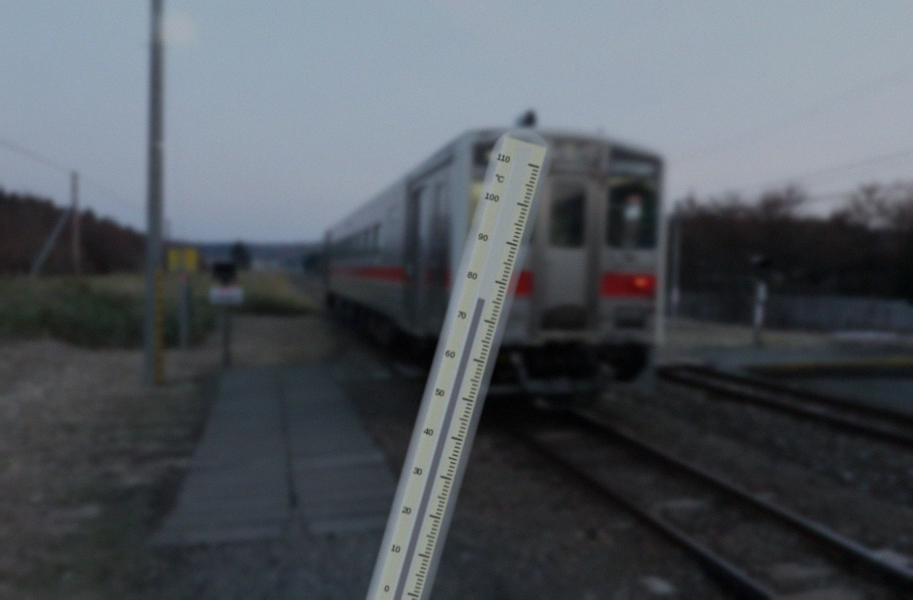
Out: {"value": 75, "unit": "°C"}
